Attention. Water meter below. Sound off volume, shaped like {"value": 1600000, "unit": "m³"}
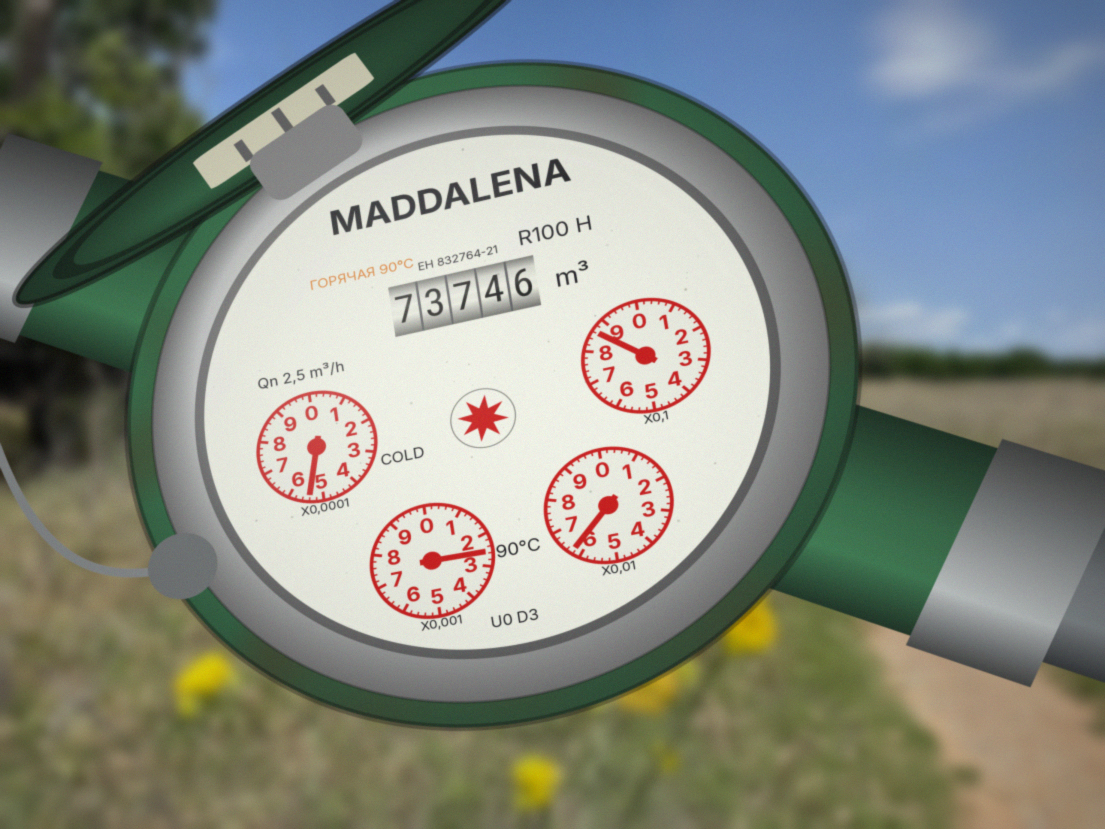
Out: {"value": 73746.8625, "unit": "m³"}
